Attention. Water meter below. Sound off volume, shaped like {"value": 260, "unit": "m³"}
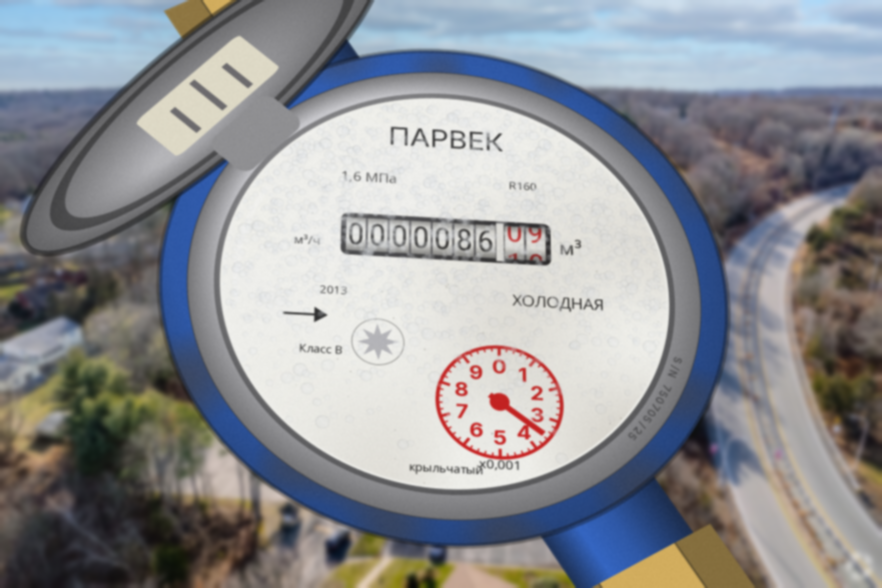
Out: {"value": 86.093, "unit": "m³"}
